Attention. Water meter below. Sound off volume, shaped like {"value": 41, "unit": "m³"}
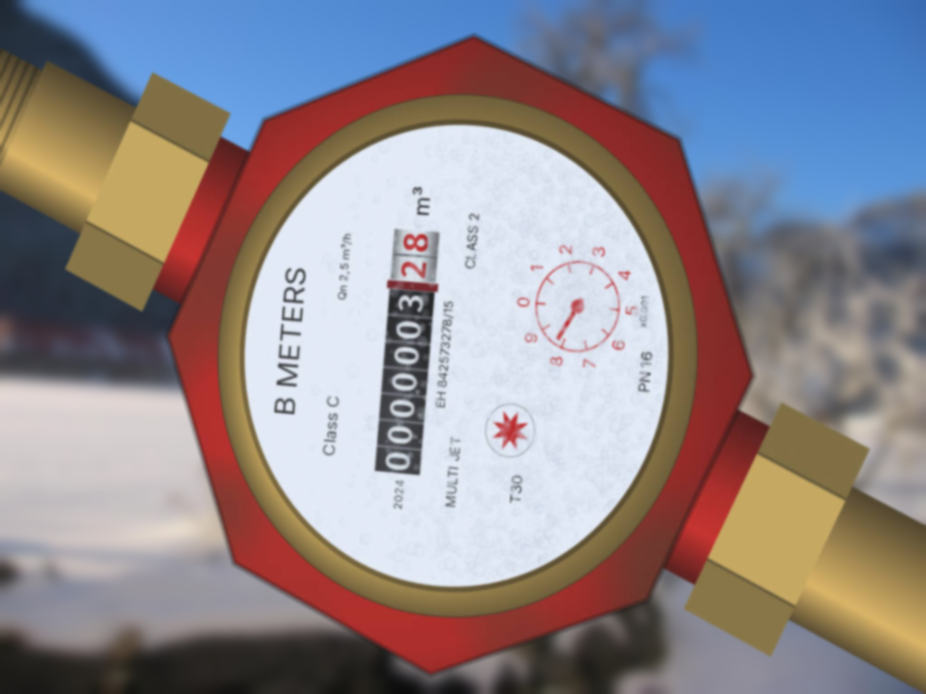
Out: {"value": 3.288, "unit": "m³"}
